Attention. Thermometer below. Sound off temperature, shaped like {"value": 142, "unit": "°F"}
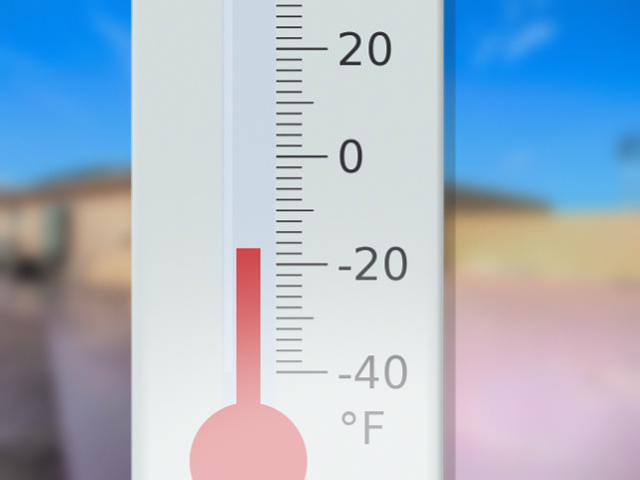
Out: {"value": -17, "unit": "°F"}
